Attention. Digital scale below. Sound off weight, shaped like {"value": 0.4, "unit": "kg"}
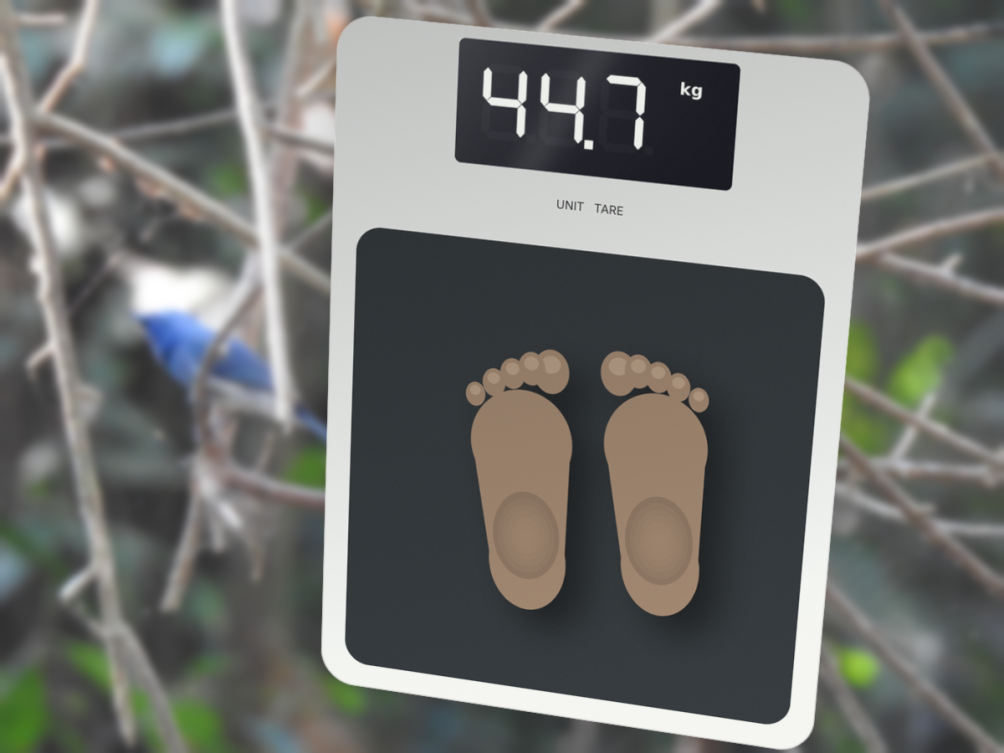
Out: {"value": 44.7, "unit": "kg"}
